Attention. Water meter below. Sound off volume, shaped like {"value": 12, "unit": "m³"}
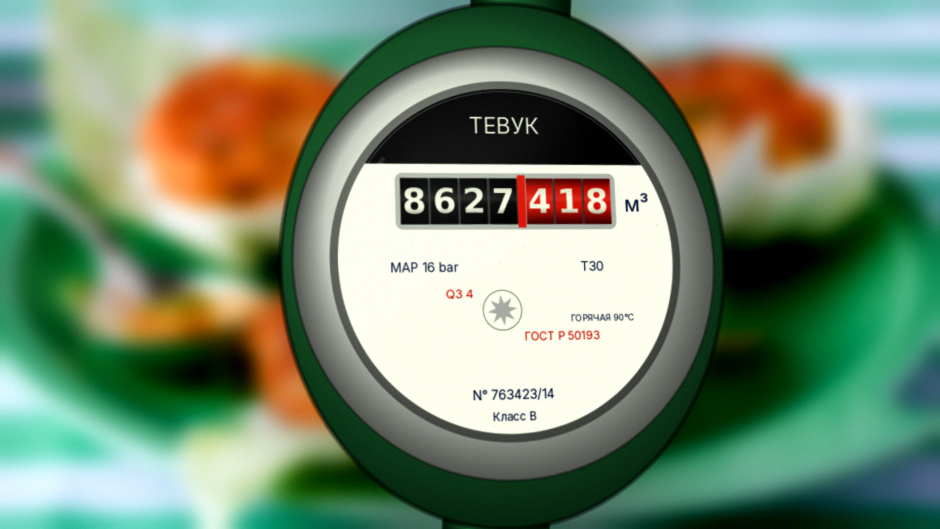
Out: {"value": 8627.418, "unit": "m³"}
